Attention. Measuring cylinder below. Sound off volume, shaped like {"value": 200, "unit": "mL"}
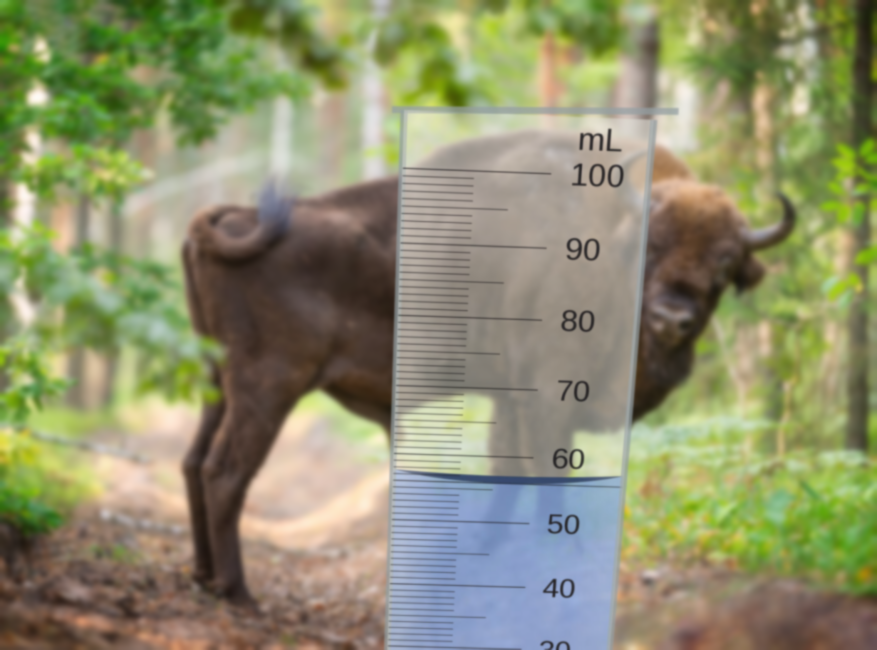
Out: {"value": 56, "unit": "mL"}
